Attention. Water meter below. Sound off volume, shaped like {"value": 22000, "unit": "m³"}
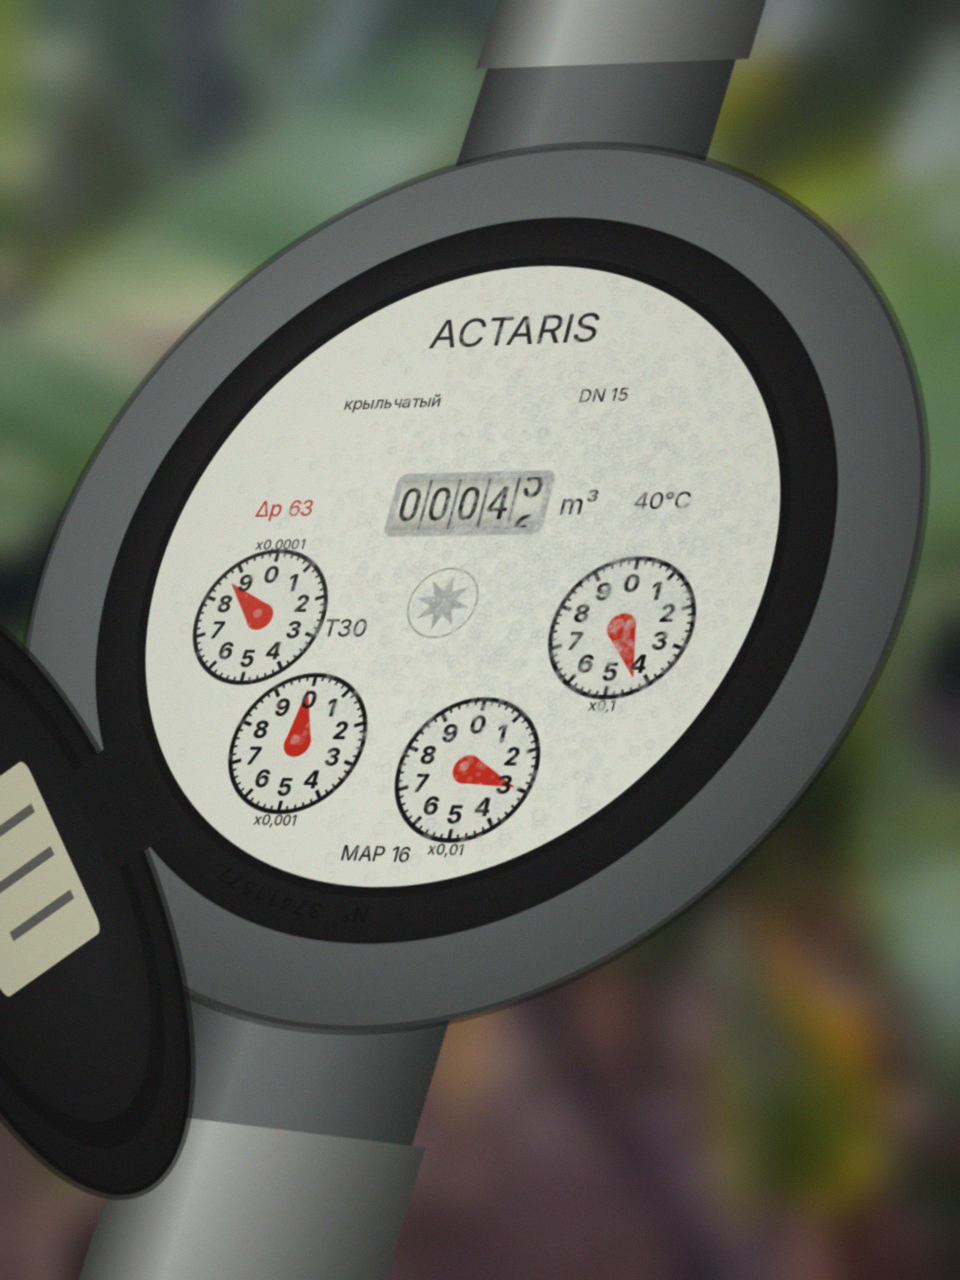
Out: {"value": 45.4298, "unit": "m³"}
